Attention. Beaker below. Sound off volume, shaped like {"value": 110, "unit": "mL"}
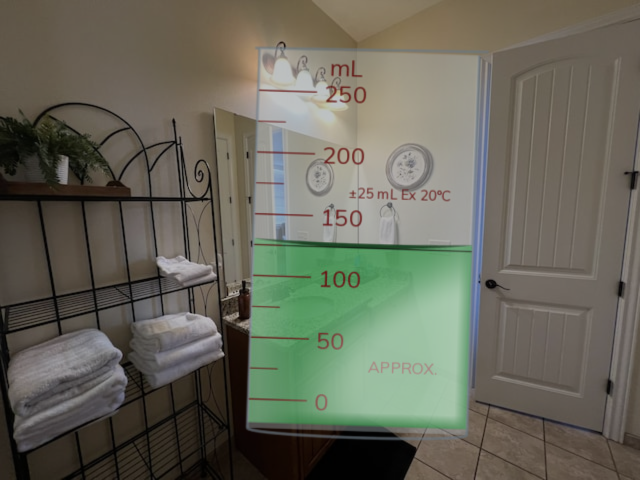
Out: {"value": 125, "unit": "mL"}
